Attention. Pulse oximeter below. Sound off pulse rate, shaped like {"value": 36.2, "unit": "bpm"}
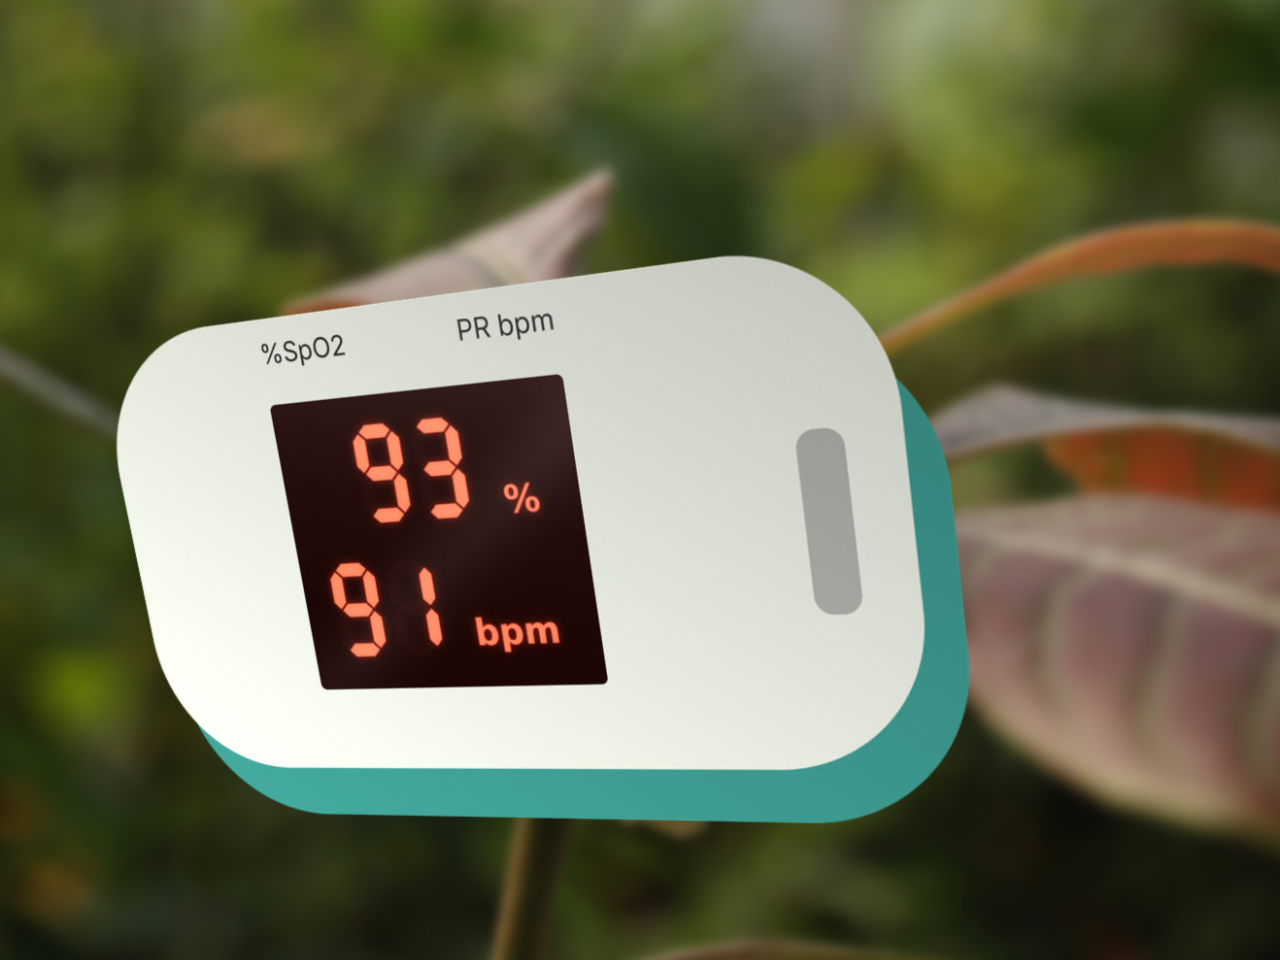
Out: {"value": 91, "unit": "bpm"}
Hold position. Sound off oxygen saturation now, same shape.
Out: {"value": 93, "unit": "%"}
